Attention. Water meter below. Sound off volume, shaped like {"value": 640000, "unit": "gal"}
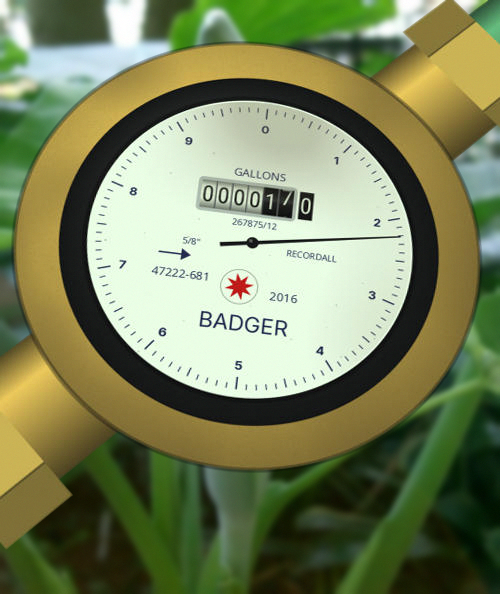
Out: {"value": 172.2, "unit": "gal"}
